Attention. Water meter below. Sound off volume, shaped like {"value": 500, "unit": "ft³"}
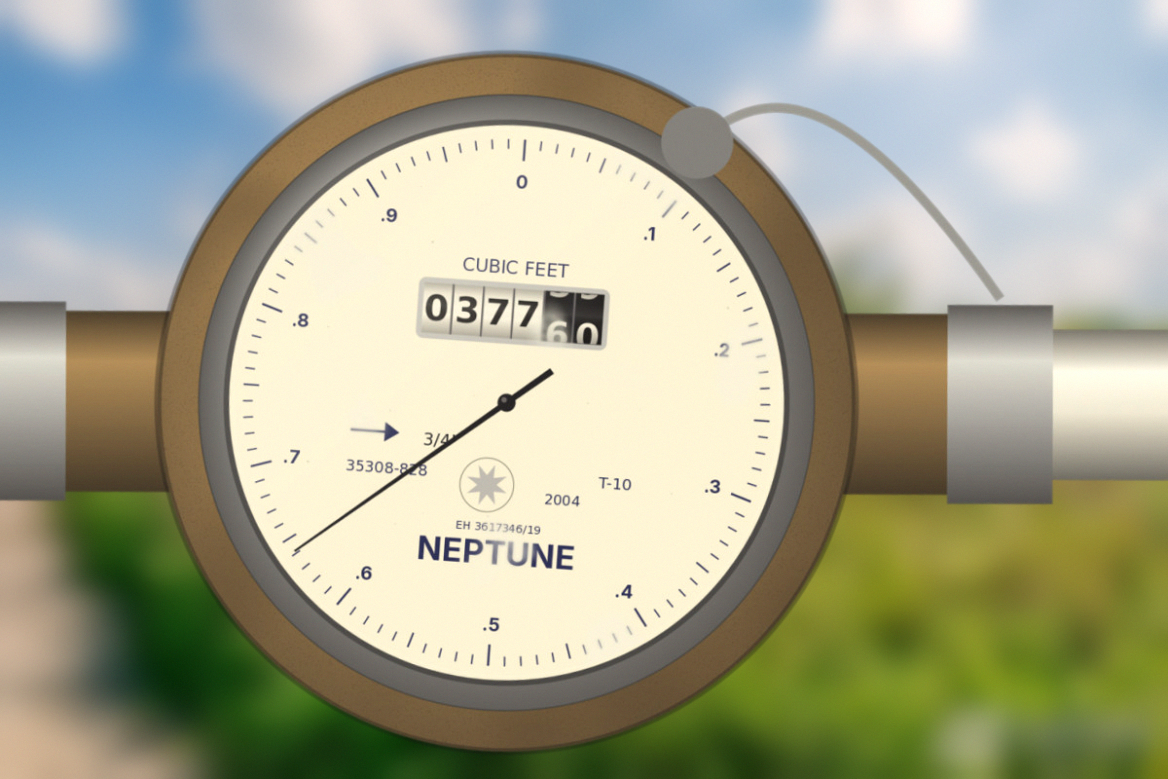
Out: {"value": 37759.64, "unit": "ft³"}
